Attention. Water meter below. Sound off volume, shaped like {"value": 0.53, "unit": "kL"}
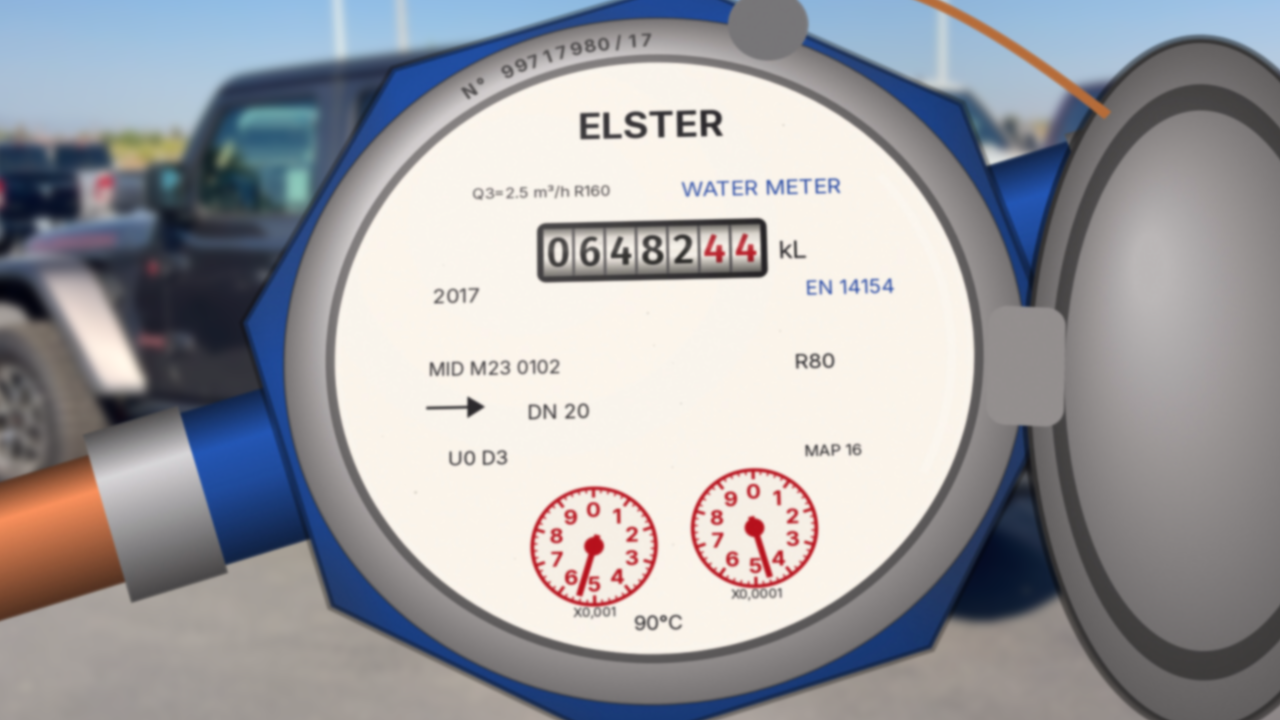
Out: {"value": 6482.4454, "unit": "kL"}
